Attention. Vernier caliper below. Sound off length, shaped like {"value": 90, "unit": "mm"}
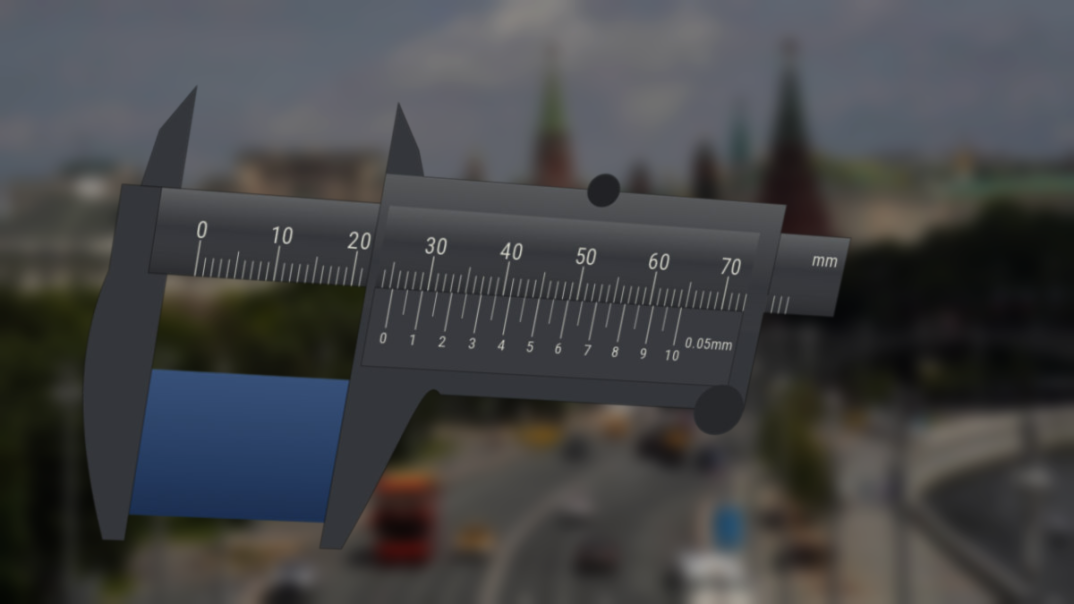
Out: {"value": 25.4, "unit": "mm"}
